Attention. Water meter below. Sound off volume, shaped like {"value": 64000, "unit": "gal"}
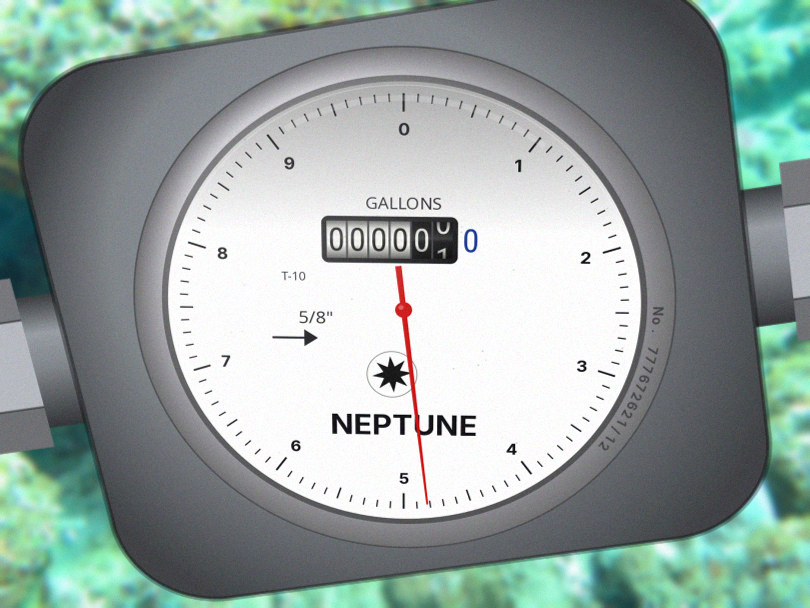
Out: {"value": 4.8, "unit": "gal"}
